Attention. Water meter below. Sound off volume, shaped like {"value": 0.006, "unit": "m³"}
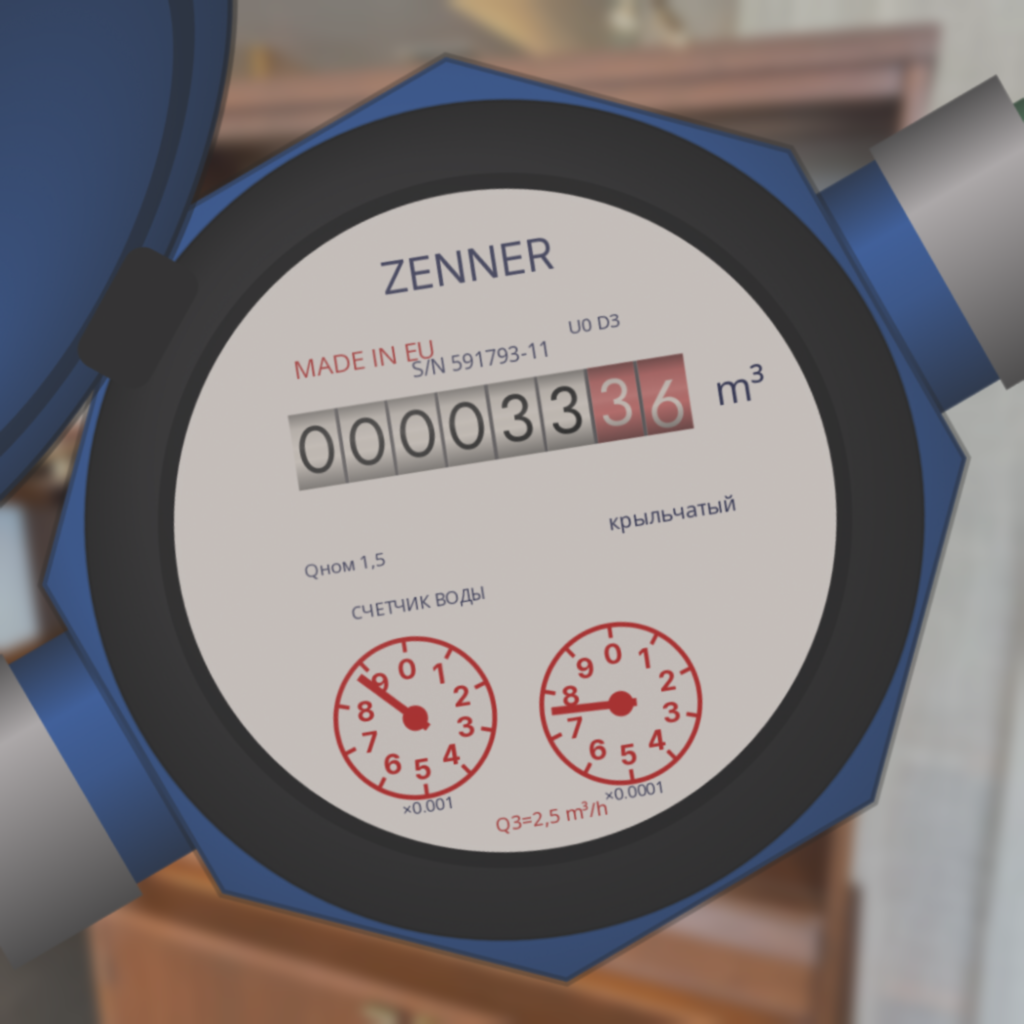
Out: {"value": 33.3587, "unit": "m³"}
